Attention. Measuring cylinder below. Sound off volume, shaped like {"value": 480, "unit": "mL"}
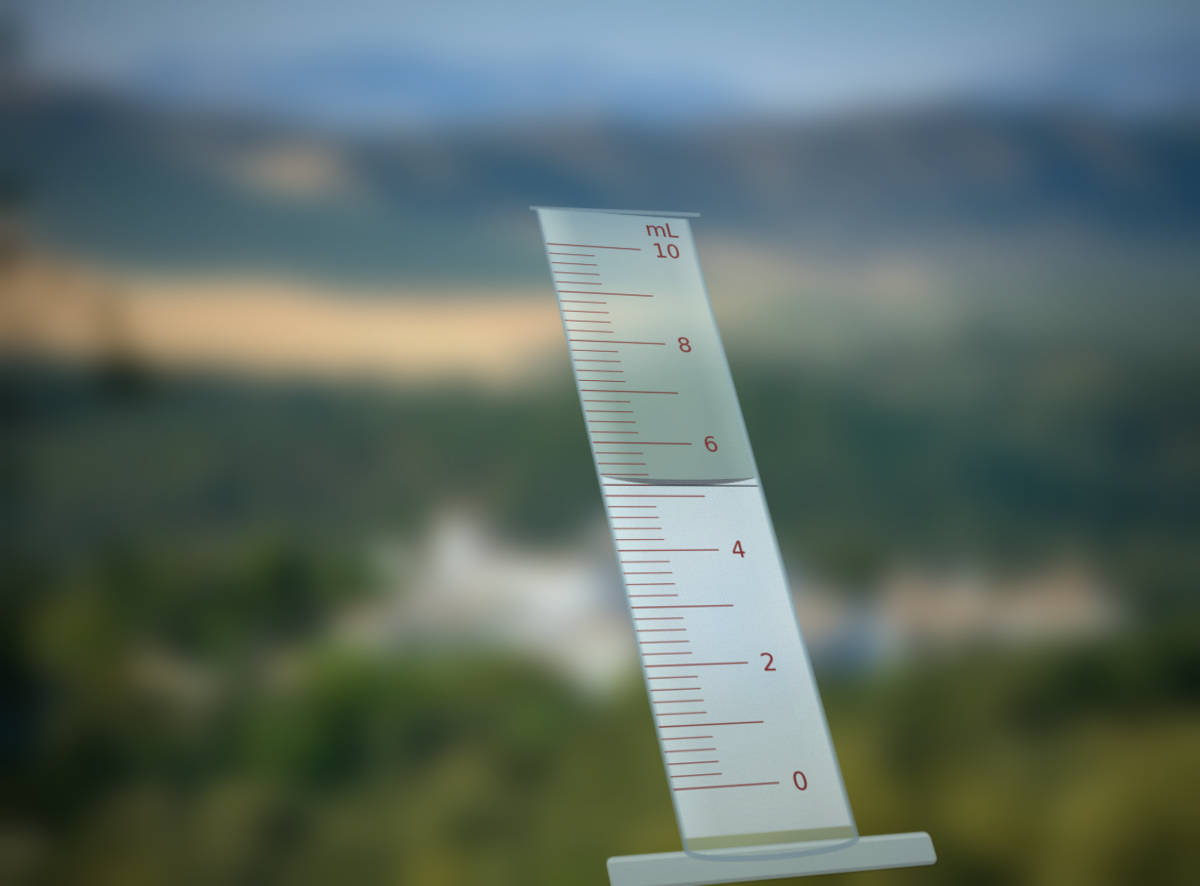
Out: {"value": 5.2, "unit": "mL"}
